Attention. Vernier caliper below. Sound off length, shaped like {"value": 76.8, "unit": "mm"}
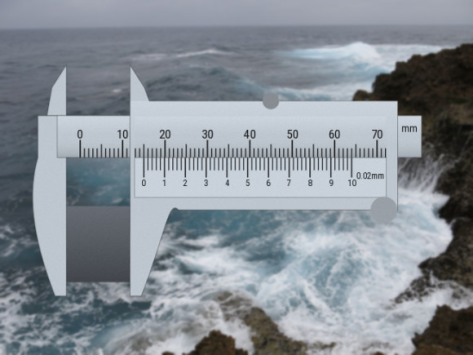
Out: {"value": 15.0, "unit": "mm"}
